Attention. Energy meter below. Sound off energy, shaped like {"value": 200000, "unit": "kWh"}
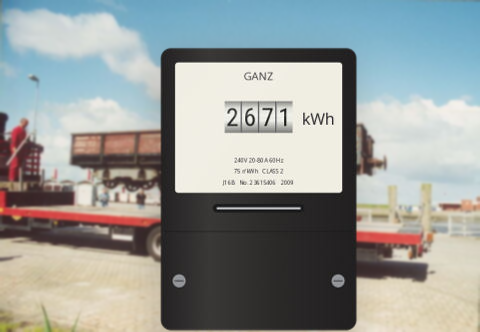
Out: {"value": 2671, "unit": "kWh"}
